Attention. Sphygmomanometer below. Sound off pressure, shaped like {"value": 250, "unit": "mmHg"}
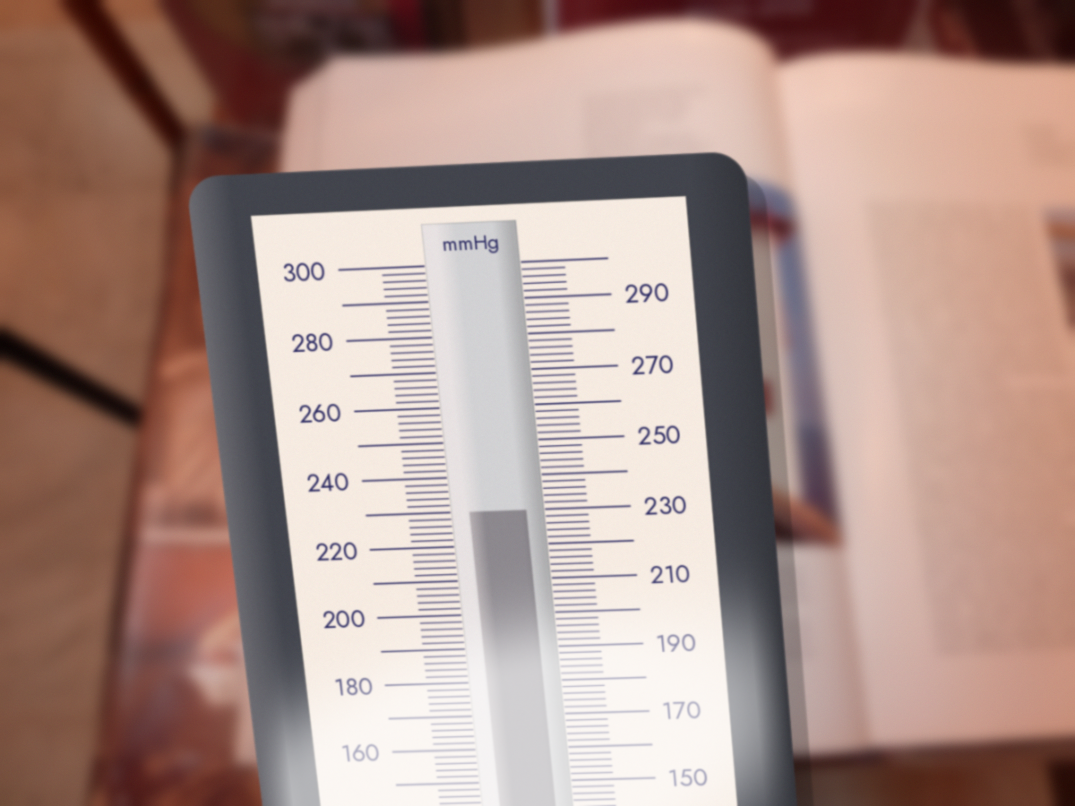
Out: {"value": 230, "unit": "mmHg"}
